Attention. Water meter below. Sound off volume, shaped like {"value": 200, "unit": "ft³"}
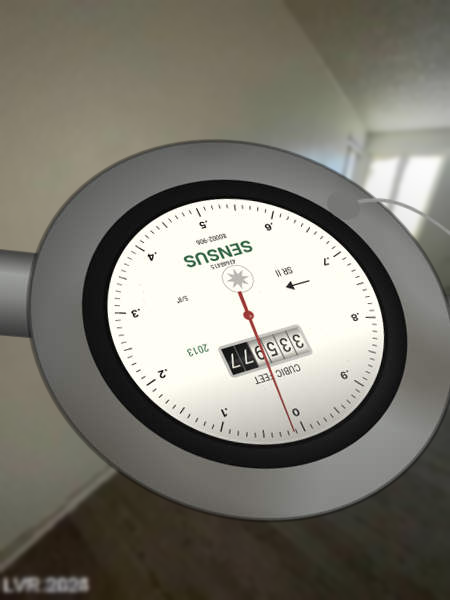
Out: {"value": 335977.01, "unit": "ft³"}
